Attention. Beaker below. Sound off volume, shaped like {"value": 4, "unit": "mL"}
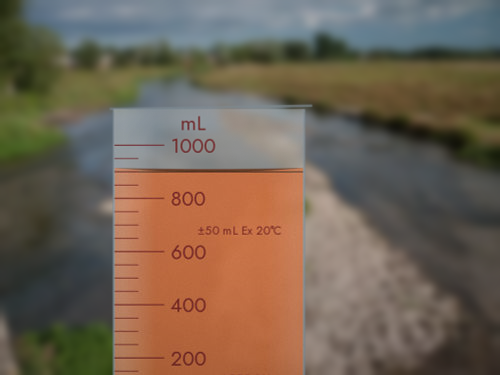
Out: {"value": 900, "unit": "mL"}
